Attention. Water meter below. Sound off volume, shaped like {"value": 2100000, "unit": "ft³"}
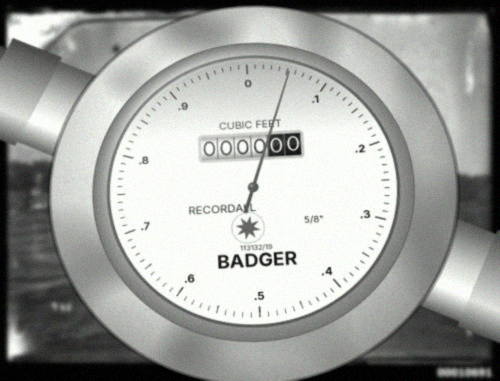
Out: {"value": 0.05, "unit": "ft³"}
